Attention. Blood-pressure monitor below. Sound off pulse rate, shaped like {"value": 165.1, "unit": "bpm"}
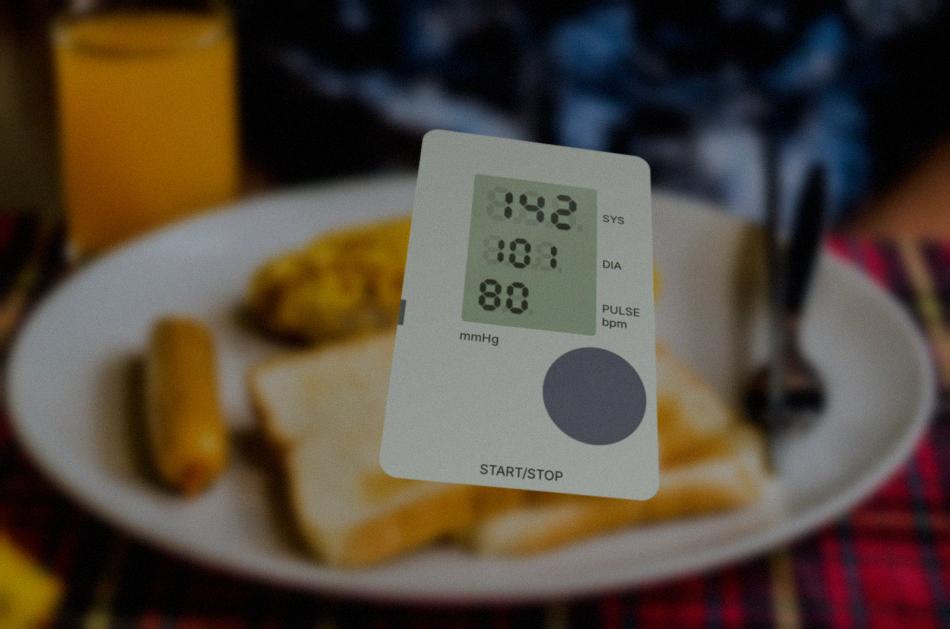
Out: {"value": 80, "unit": "bpm"}
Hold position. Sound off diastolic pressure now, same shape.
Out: {"value": 101, "unit": "mmHg"}
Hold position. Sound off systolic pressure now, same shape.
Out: {"value": 142, "unit": "mmHg"}
